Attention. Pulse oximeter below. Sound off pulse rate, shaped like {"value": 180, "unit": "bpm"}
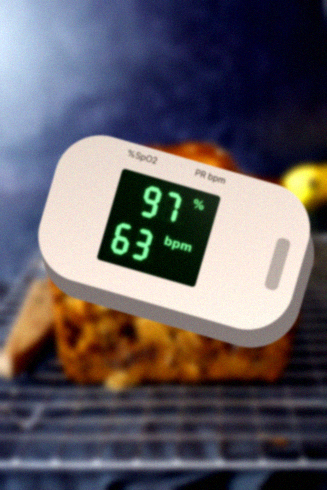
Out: {"value": 63, "unit": "bpm"}
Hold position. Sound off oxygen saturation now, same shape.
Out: {"value": 97, "unit": "%"}
